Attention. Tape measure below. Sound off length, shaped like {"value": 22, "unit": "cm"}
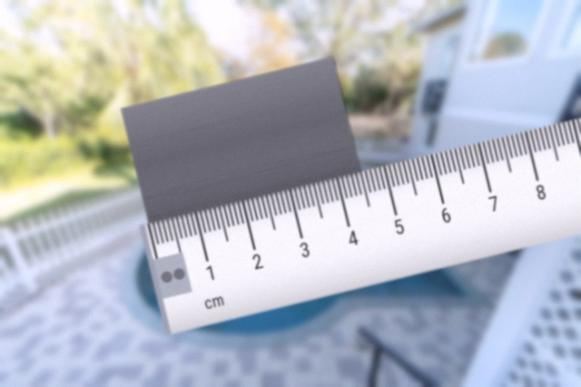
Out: {"value": 4.5, "unit": "cm"}
